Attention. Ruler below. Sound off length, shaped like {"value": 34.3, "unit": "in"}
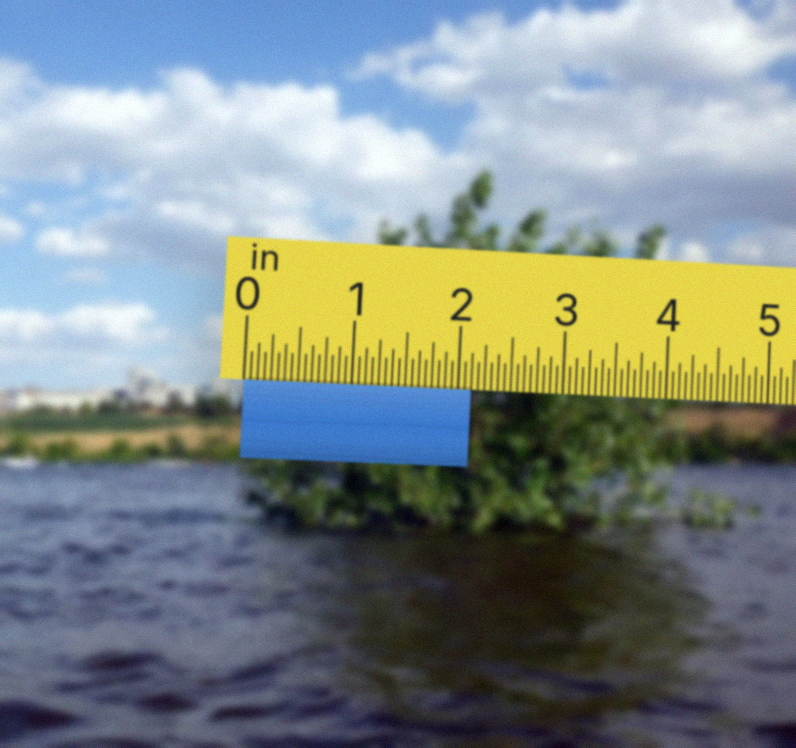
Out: {"value": 2.125, "unit": "in"}
